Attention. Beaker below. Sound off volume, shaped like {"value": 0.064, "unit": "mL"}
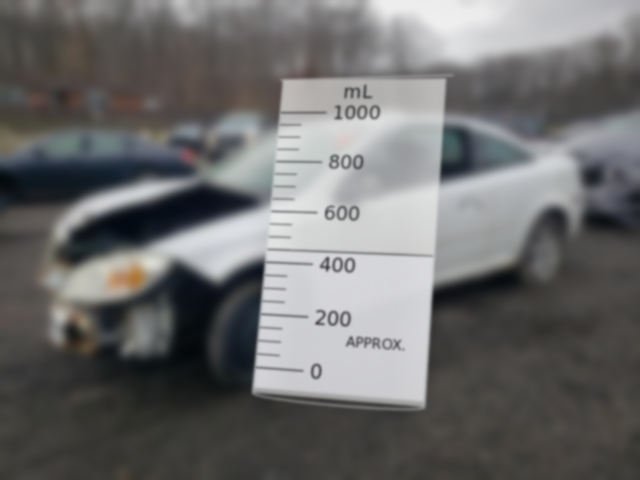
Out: {"value": 450, "unit": "mL"}
